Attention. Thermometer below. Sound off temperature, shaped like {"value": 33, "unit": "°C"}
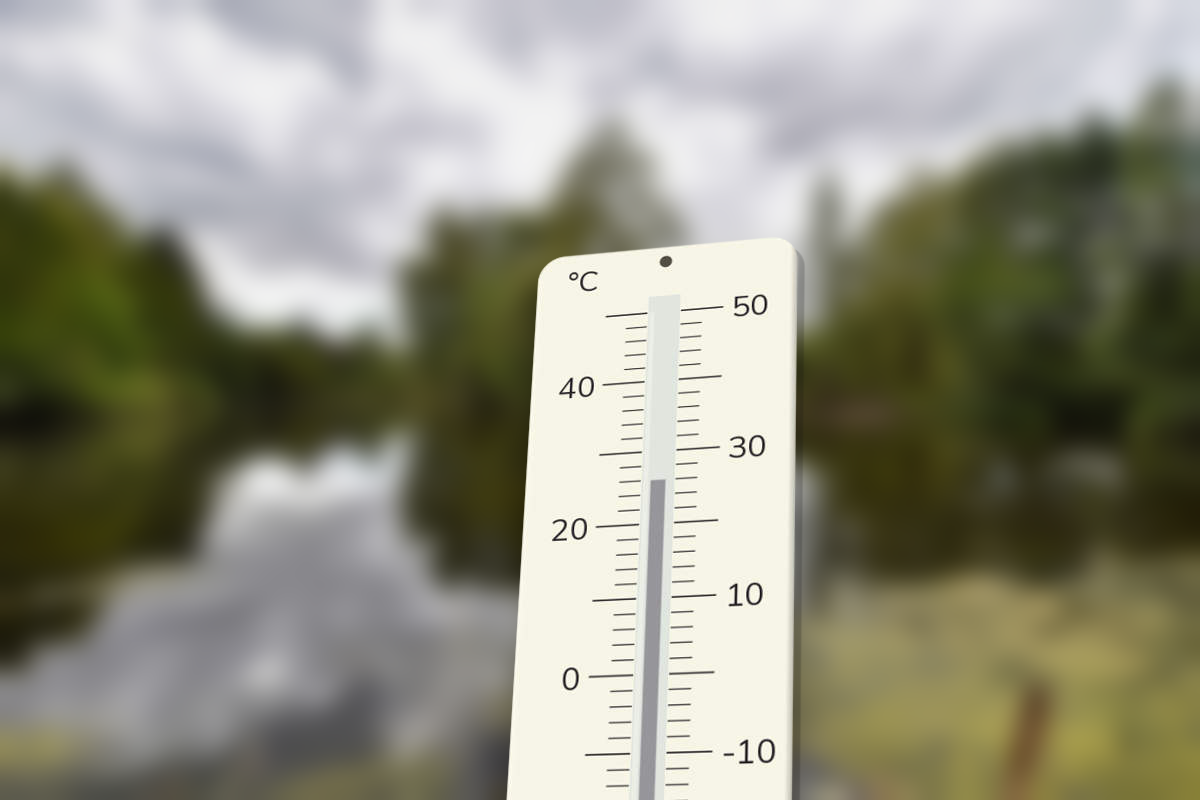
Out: {"value": 26, "unit": "°C"}
